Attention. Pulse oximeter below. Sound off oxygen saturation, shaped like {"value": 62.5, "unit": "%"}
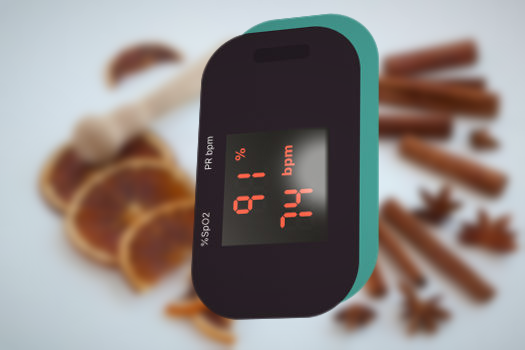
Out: {"value": 91, "unit": "%"}
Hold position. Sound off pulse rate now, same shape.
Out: {"value": 74, "unit": "bpm"}
